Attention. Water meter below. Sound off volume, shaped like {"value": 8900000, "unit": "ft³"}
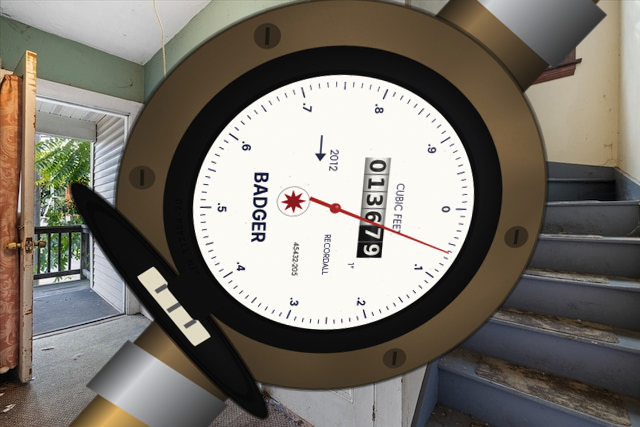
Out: {"value": 13679.06, "unit": "ft³"}
